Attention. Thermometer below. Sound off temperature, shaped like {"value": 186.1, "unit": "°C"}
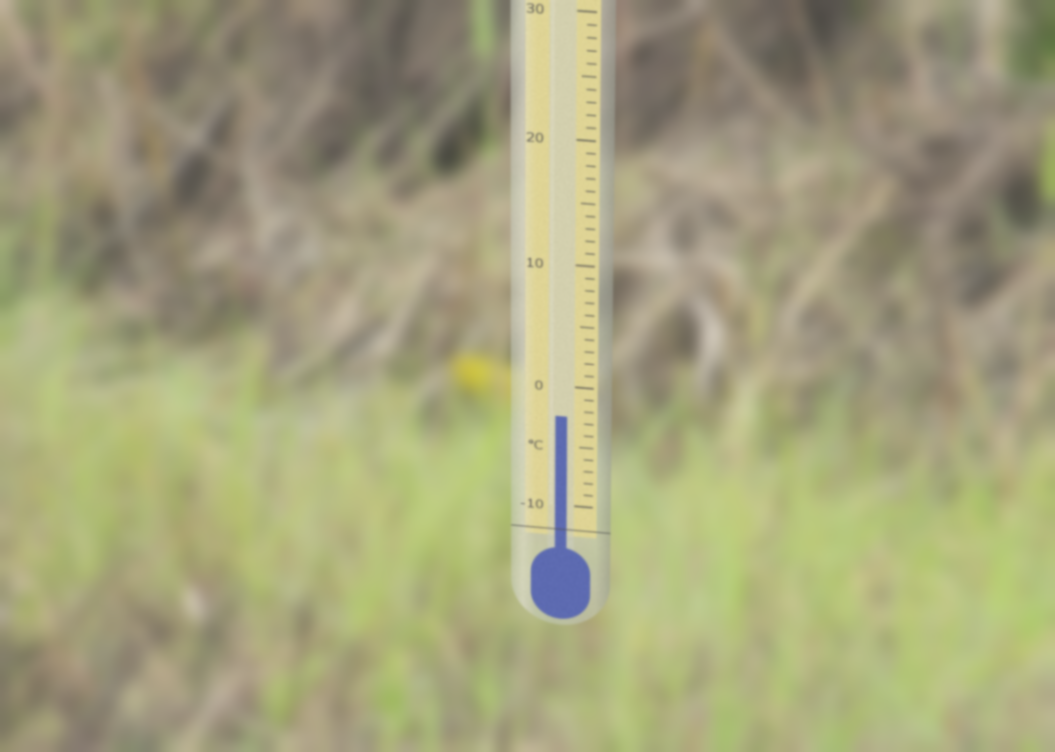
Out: {"value": -2.5, "unit": "°C"}
